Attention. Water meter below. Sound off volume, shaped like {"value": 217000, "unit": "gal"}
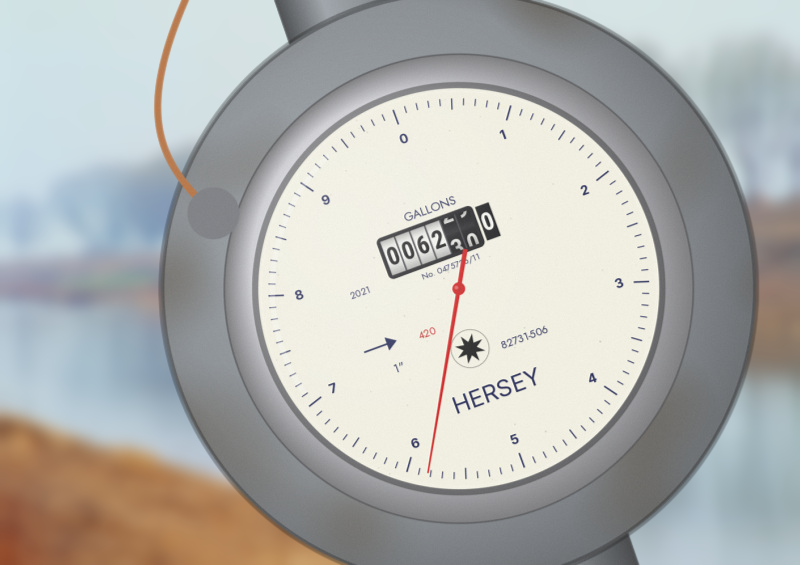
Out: {"value": 62295.8, "unit": "gal"}
